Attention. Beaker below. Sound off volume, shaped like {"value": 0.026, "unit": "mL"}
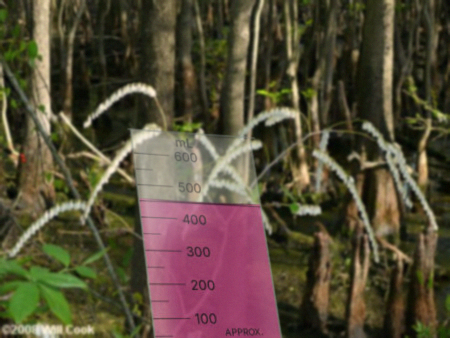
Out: {"value": 450, "unit": "mL"}
